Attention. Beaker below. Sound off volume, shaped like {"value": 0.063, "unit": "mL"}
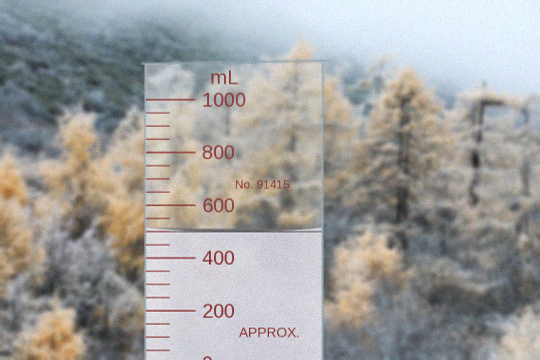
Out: {"value": 500, "unit": "mL"}
